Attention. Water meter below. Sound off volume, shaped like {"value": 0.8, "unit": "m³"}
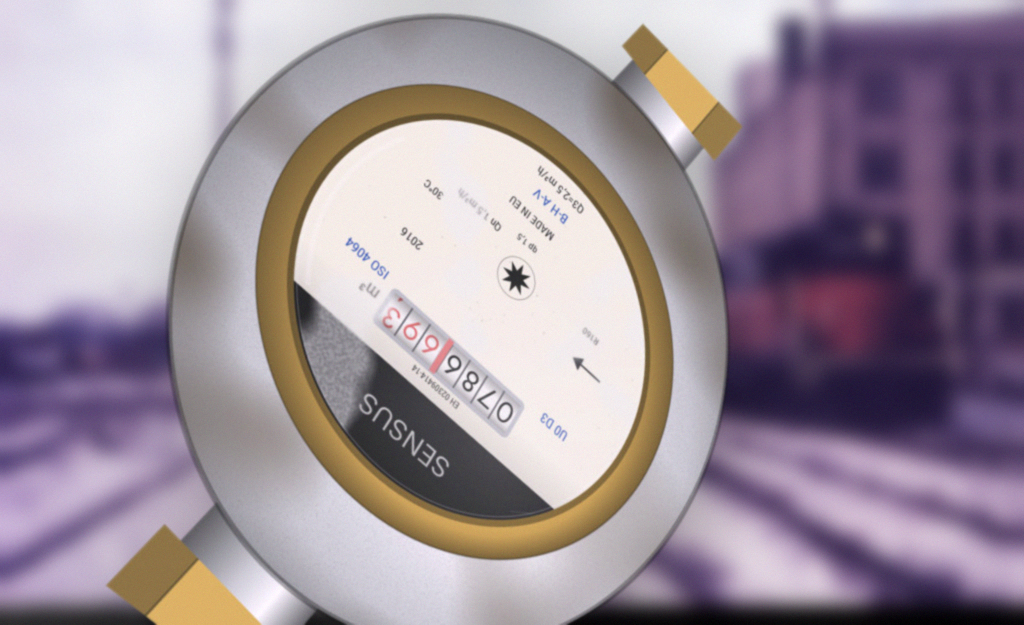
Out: {"value": 786.693, "unit": "m³"}
